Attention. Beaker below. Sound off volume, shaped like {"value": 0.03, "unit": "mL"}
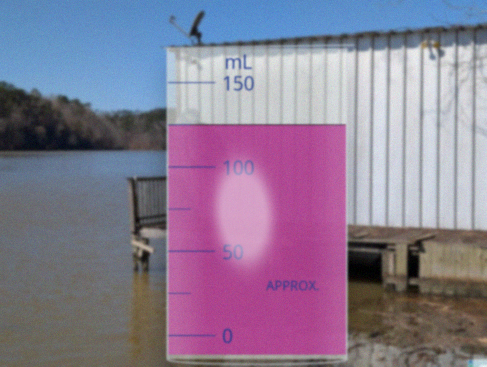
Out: {"value": 125, "unit": "mL"}
